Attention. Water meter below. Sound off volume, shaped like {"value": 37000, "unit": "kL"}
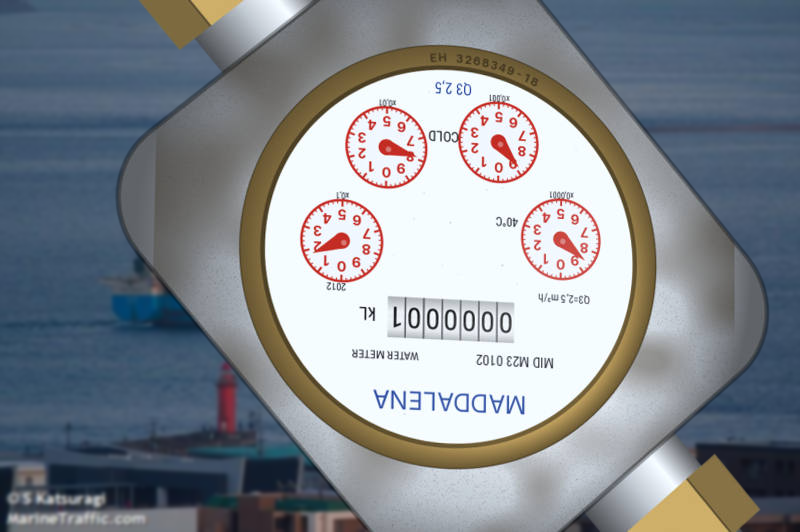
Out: {"value": 1.1788, "unit": "kL"}
